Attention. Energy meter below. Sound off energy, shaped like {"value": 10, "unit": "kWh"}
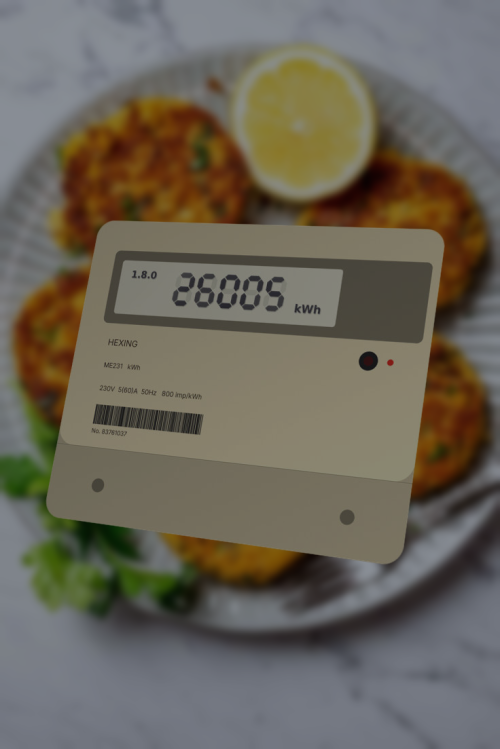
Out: {"value": 26005, "unit": "kWh"}
